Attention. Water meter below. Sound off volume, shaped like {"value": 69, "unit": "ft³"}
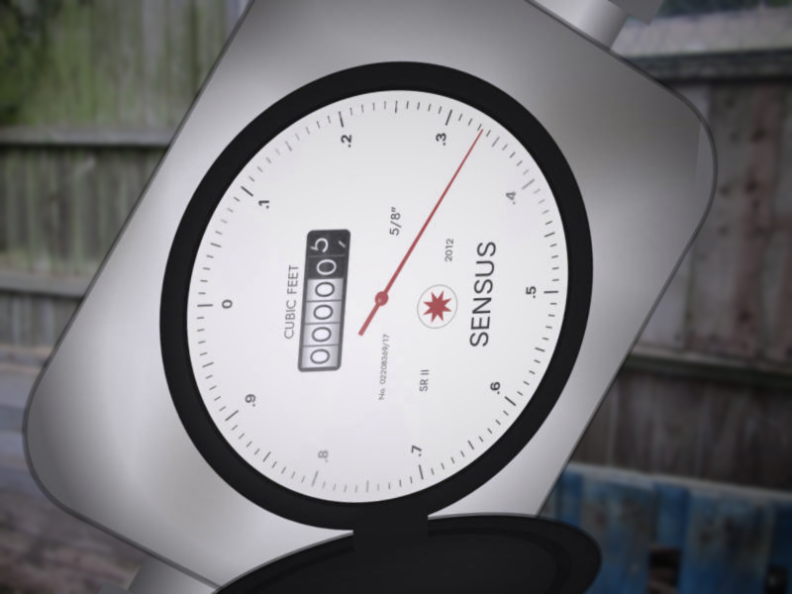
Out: {"value": 5.33, "unit": "ft³"}
